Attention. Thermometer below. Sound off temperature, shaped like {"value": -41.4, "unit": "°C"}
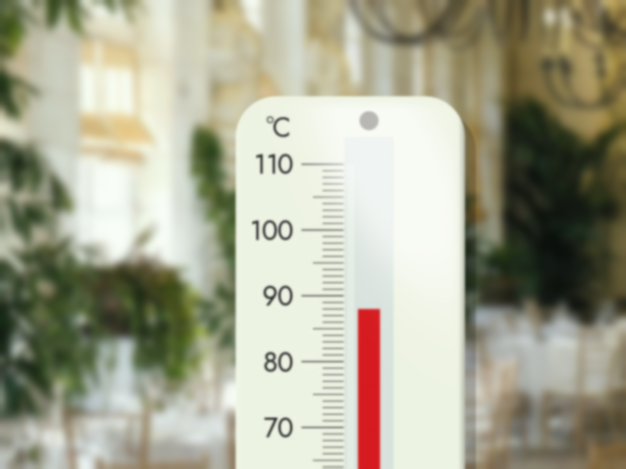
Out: {"value": 88, "unit": "°C"}
